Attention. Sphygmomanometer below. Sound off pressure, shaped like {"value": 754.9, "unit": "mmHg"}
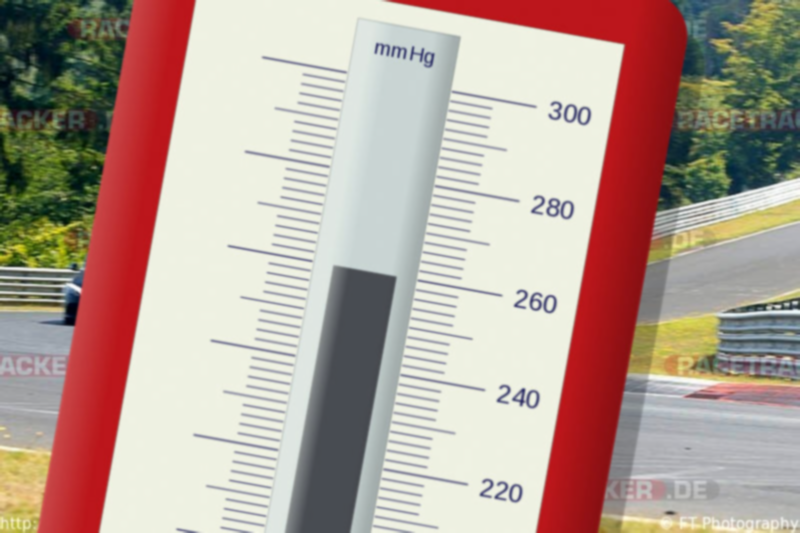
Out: {"value": 260, "unit": "mmHg"}
